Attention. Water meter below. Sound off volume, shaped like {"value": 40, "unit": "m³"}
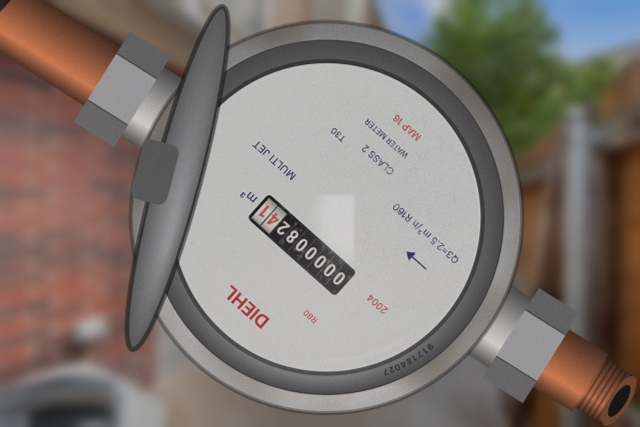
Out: {"value": 82.41, "unit": "m³"}
